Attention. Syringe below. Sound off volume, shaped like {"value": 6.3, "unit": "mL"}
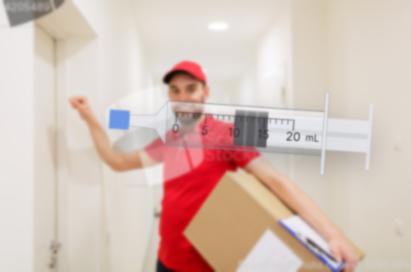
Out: {"value": 10, "unit": "mL"}
